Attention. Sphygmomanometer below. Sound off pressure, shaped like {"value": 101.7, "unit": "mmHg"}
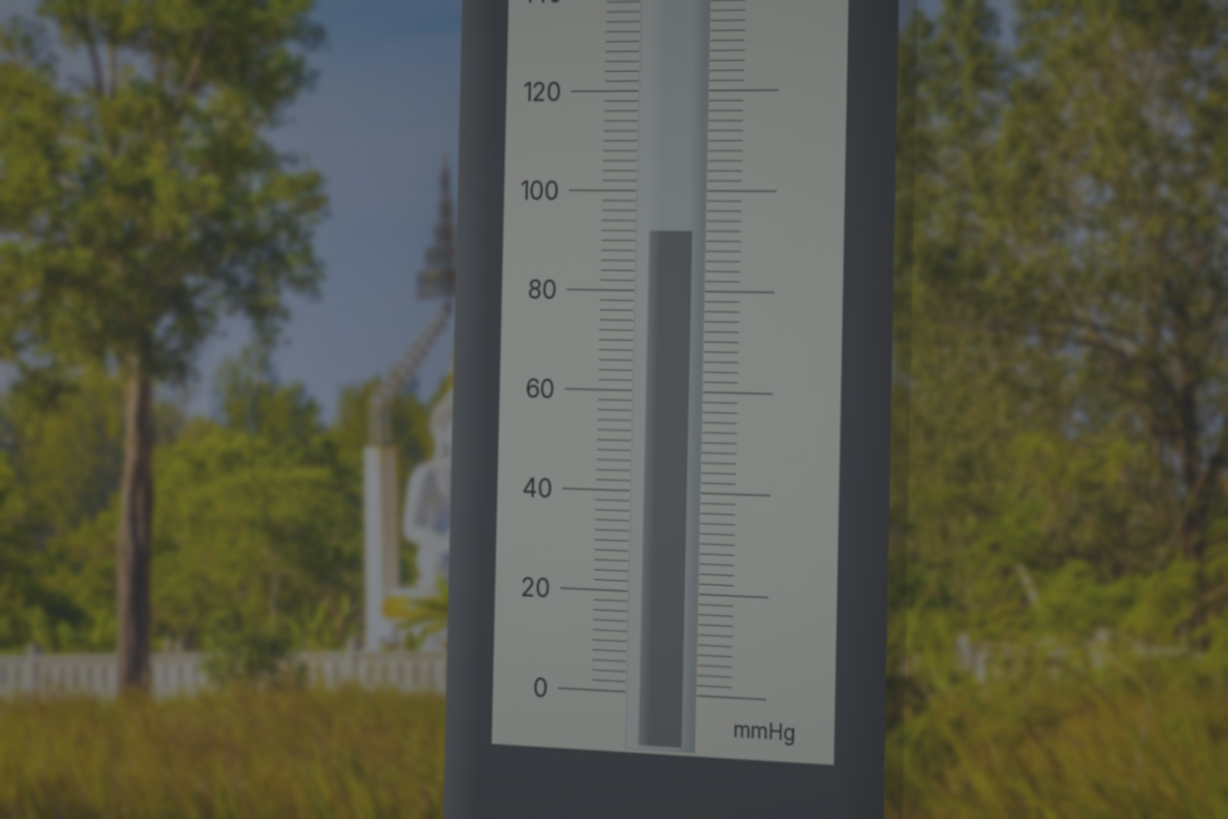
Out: {"value": 92, "unit": "mmHg"}
